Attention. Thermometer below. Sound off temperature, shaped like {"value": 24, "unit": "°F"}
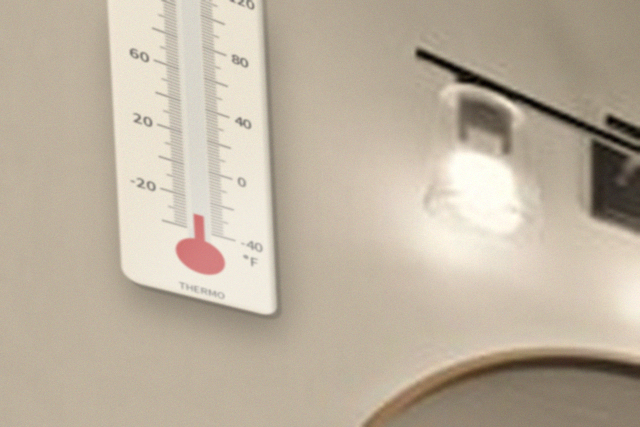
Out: {"value": -30, "unit": "°F"}
